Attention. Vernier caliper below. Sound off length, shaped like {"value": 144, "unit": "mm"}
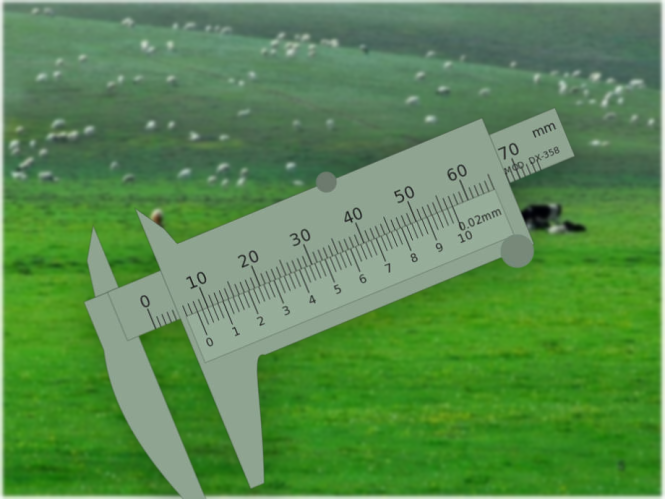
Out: {"value": 8.0, "unit": "mm"}
